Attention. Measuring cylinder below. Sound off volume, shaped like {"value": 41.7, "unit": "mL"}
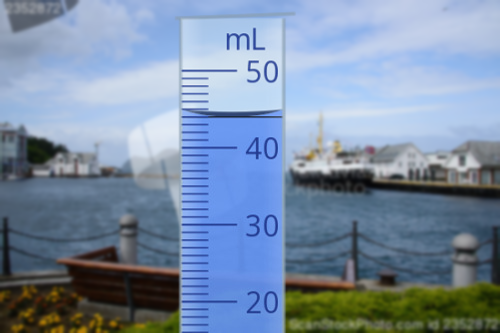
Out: {"value": 44, "unit": "mL"}
